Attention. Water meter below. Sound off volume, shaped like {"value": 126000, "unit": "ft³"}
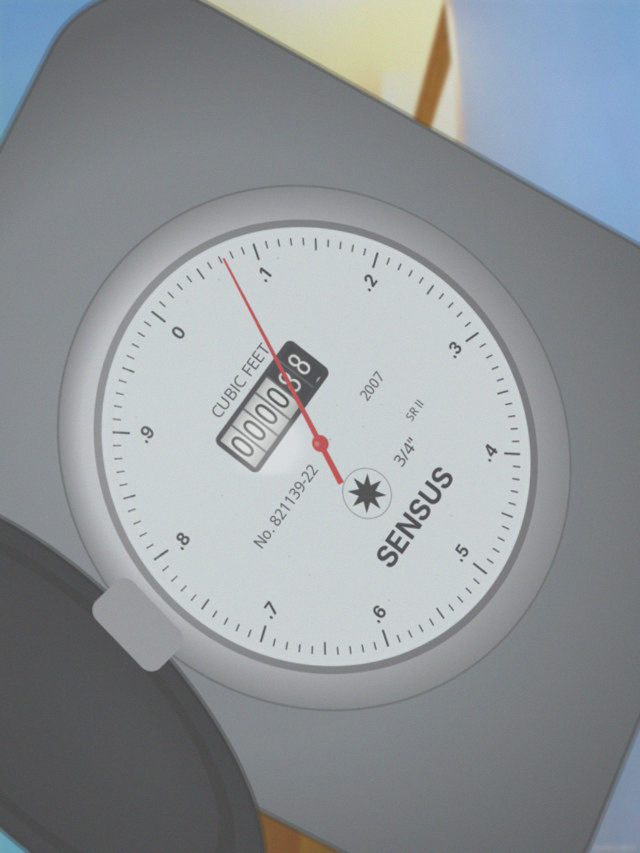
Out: {"value": 88.07, "unit": "ft³"}
